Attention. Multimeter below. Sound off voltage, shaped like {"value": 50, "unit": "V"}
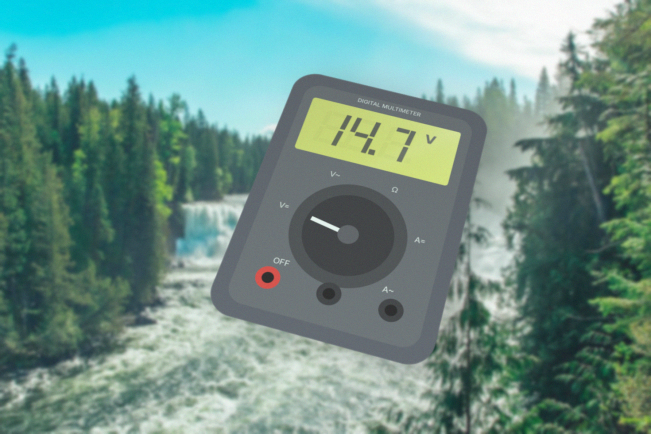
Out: {"value": 14.7, "unit": "V"}
